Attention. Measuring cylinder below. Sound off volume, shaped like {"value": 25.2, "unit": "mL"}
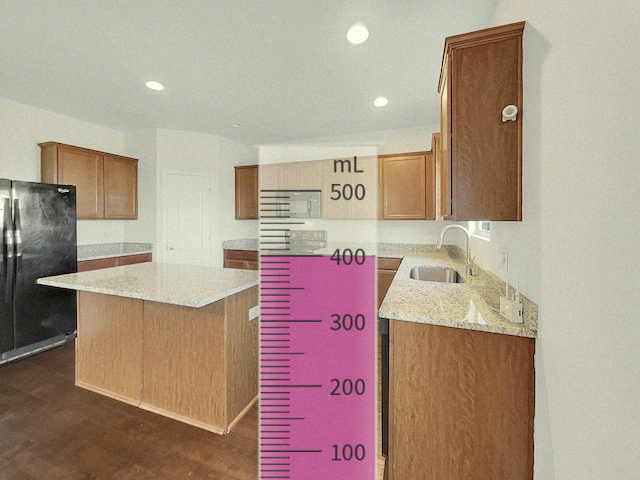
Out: {"value": 400, "unit": "mL"}
